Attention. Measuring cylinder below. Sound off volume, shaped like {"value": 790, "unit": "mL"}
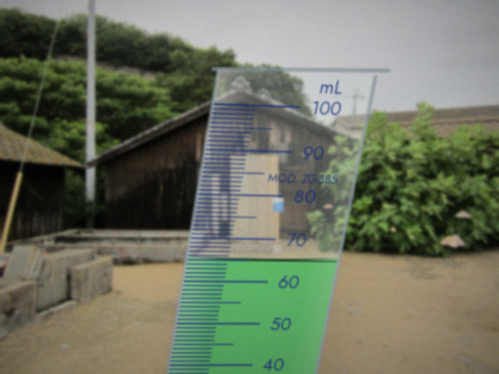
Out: {"value": 65, "unit": "mL"}
